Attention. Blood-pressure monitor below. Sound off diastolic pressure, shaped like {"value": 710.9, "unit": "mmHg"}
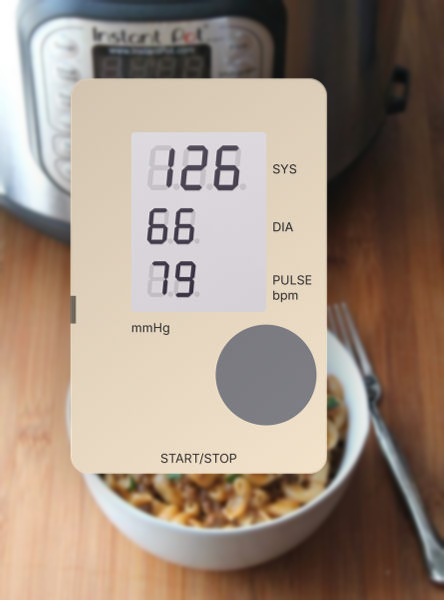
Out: {"value": 66, "unit": "mmHg"}
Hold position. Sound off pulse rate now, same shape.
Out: {"value": 79, "unit": "bpm"}
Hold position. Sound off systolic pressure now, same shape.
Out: {"value": 126, "unit": "mmHg"}
